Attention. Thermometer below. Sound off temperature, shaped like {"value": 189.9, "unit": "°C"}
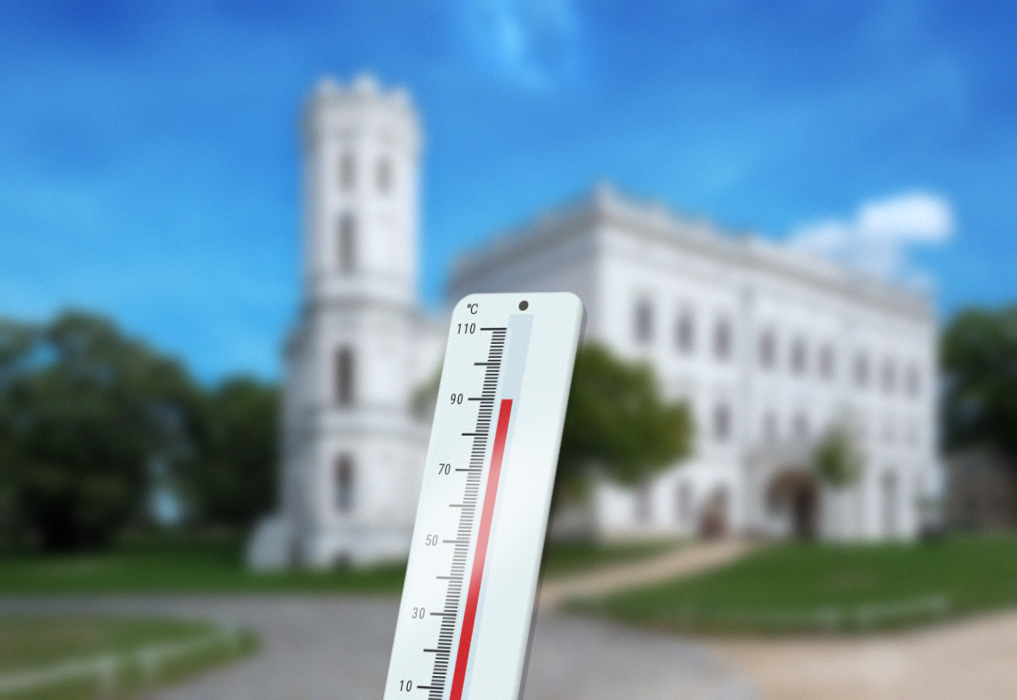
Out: {"value": 90, "unit": "°C"}
